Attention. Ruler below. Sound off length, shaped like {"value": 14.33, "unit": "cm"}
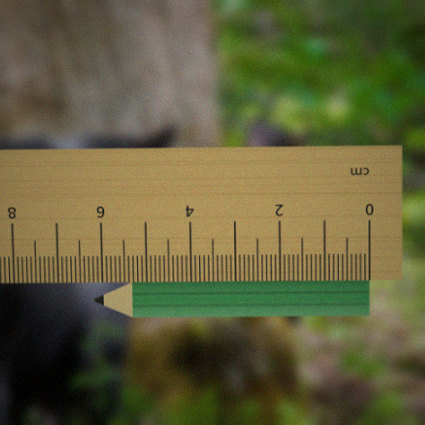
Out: {"value": 6.2, "unit": "cm"}
